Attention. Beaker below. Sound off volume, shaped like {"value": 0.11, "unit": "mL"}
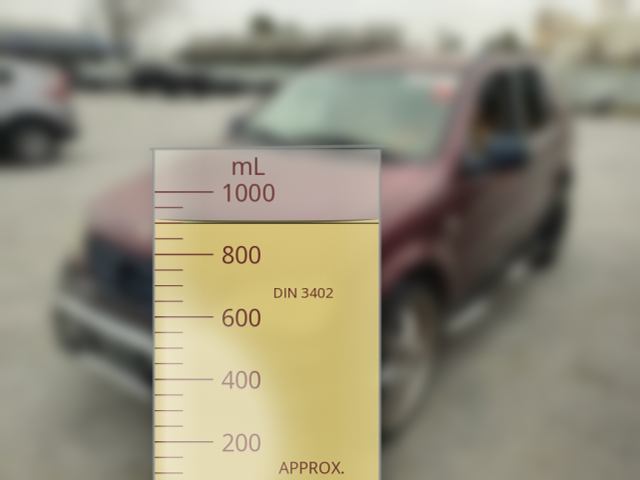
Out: {"value": 900, "unit": "mL"}
